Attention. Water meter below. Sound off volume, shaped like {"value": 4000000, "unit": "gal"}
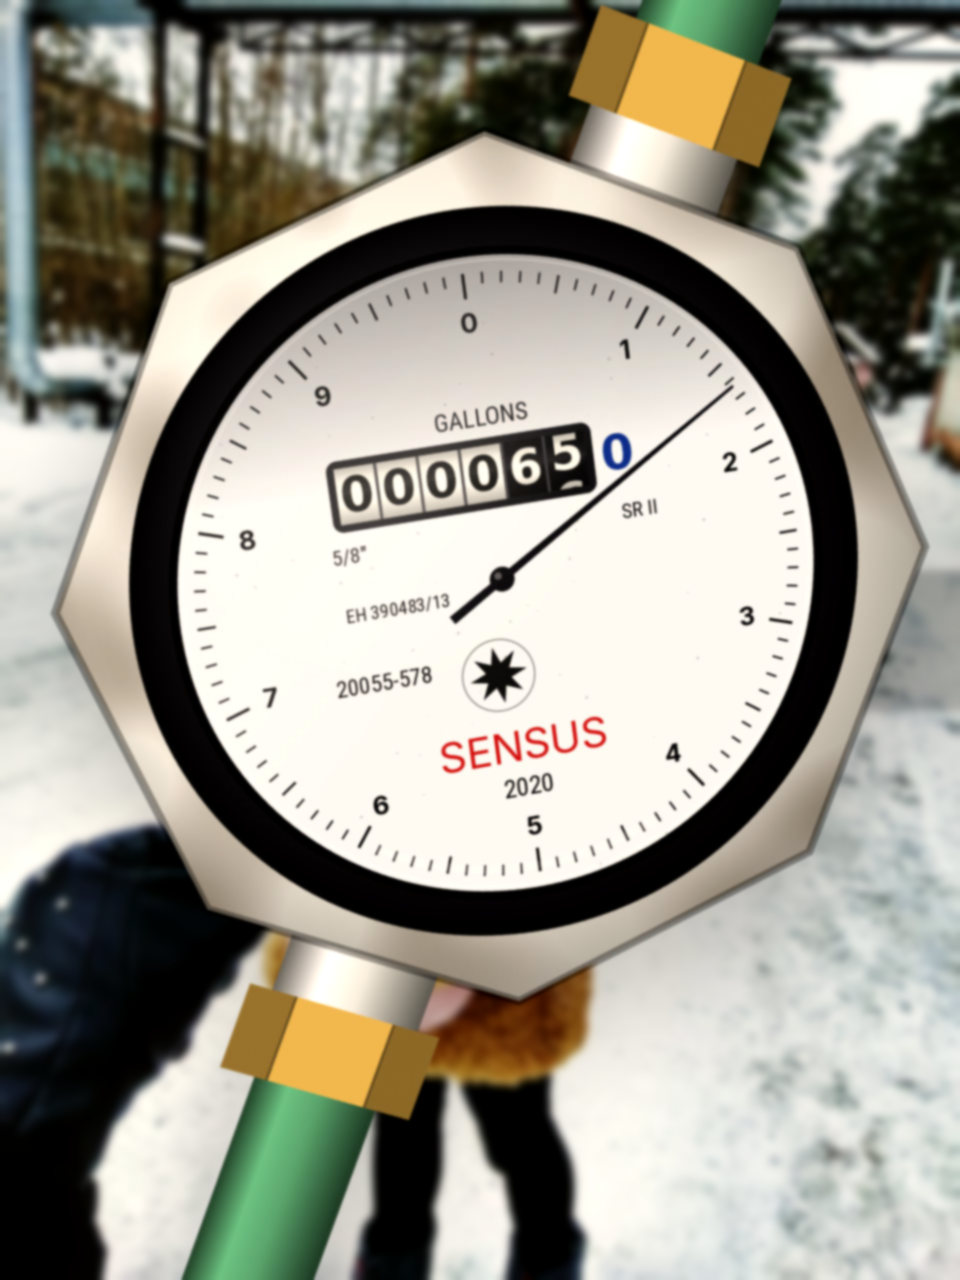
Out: {"value": 651.6, "unit": "gal"}
